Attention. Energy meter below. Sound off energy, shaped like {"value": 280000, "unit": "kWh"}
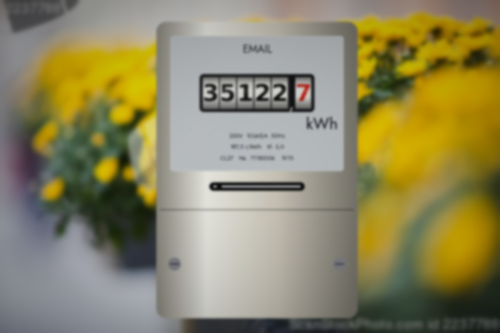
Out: {"value": 35122.7, "unit": "kWh"}
